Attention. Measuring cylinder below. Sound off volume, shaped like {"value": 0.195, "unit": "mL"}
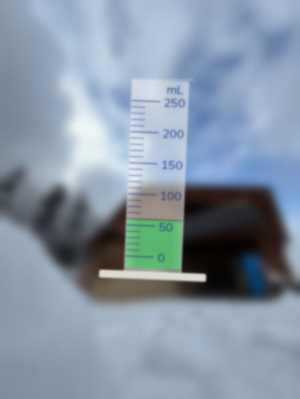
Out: {"value": 60, "unit": "mL"}
